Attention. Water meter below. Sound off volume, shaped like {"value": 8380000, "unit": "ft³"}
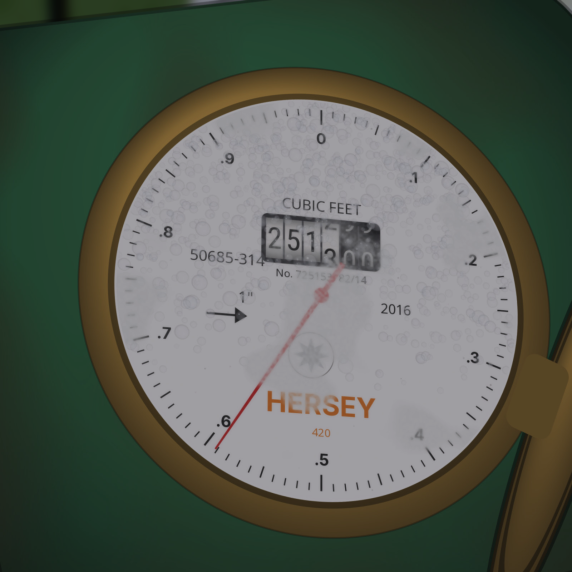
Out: {"value": 251299.59, "unit": "ft³"}
